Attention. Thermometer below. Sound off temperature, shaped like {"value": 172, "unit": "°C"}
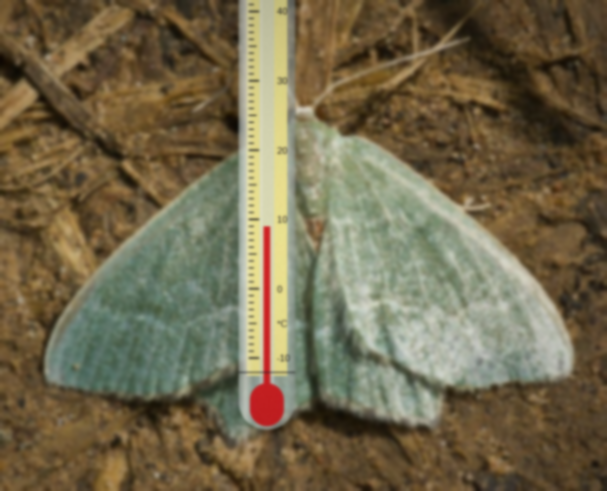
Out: {"value": 9, "unit": "°C"}
